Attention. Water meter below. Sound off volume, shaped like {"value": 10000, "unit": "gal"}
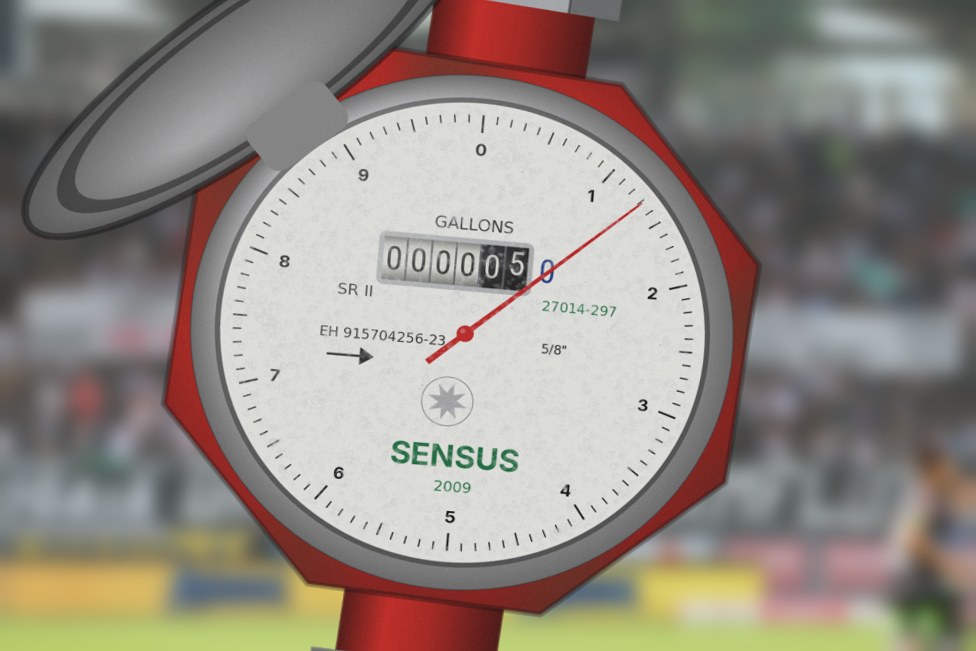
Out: {"value": 51.3, "unit": "gal"}
